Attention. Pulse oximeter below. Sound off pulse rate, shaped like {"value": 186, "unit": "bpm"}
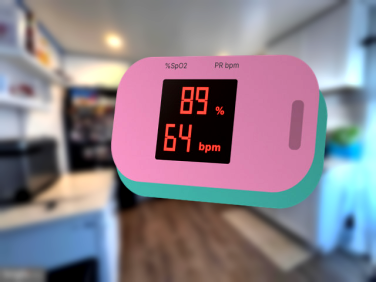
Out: {"value": 64, "unit": "bpm"}
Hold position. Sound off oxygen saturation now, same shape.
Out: {"value": 89, "unit": "%"}
